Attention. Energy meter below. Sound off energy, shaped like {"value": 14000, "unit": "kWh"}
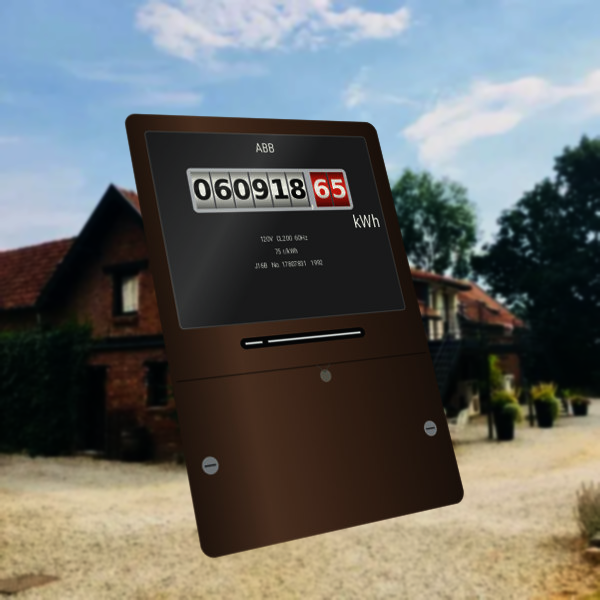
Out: {"value": 60918.65, "unit": "kWh"}
